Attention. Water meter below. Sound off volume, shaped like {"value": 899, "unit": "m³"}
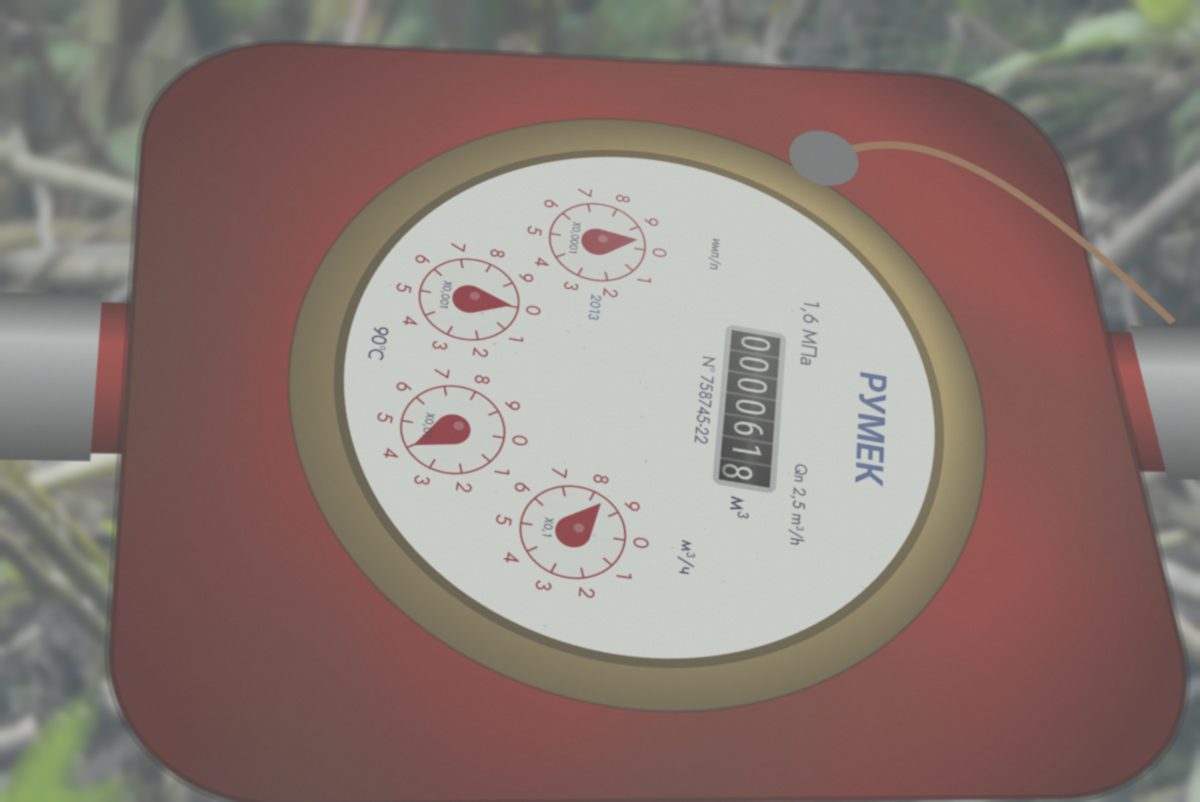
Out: {"value": 617.8399, "unit": "m³"}
